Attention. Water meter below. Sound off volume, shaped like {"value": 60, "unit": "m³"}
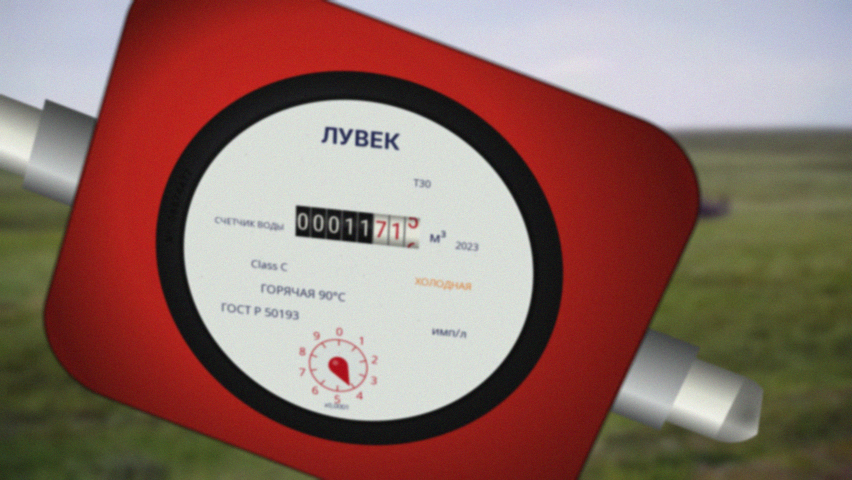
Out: {"value": 11.7154, "unit": "m³"}
